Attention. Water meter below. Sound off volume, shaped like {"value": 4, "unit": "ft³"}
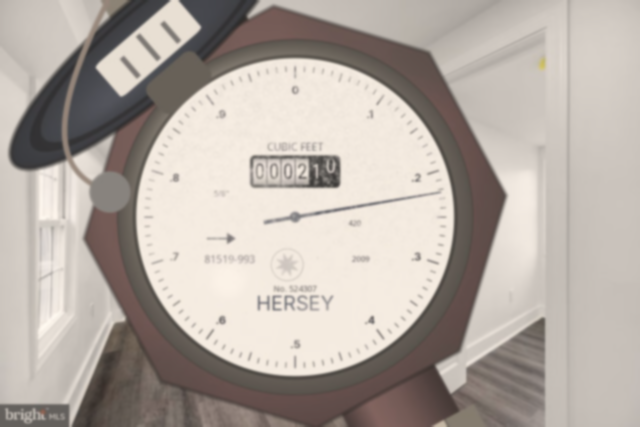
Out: {"value": 210.22, "unit": "ft³"}
